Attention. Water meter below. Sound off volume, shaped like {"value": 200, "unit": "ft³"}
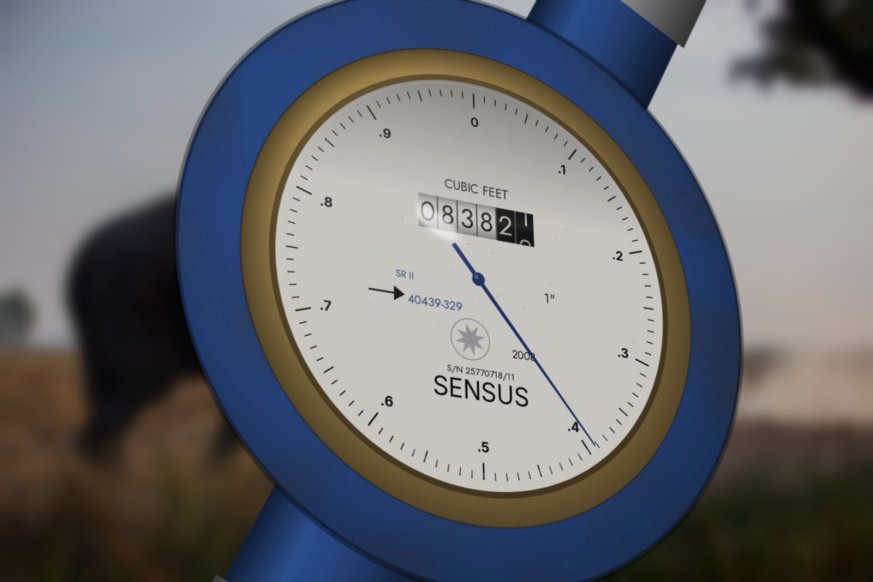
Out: {"value": 83821.39, "unit": "ft³"}
